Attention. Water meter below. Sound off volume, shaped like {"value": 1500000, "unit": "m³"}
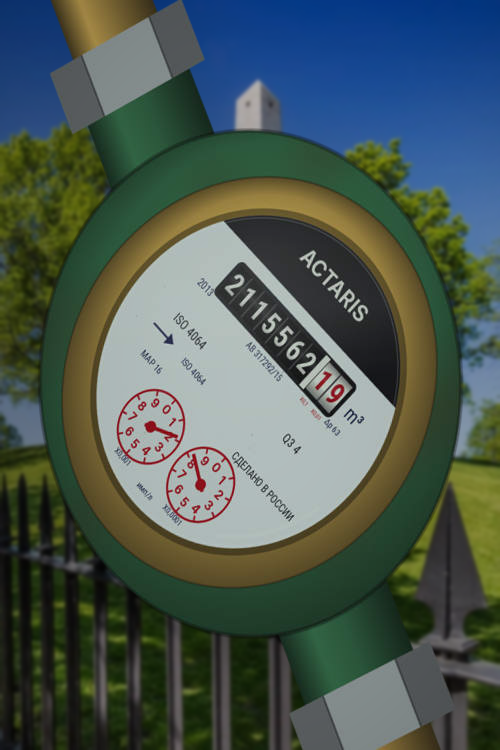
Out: {"value": 2115562.1918, "unit": "m³"}
